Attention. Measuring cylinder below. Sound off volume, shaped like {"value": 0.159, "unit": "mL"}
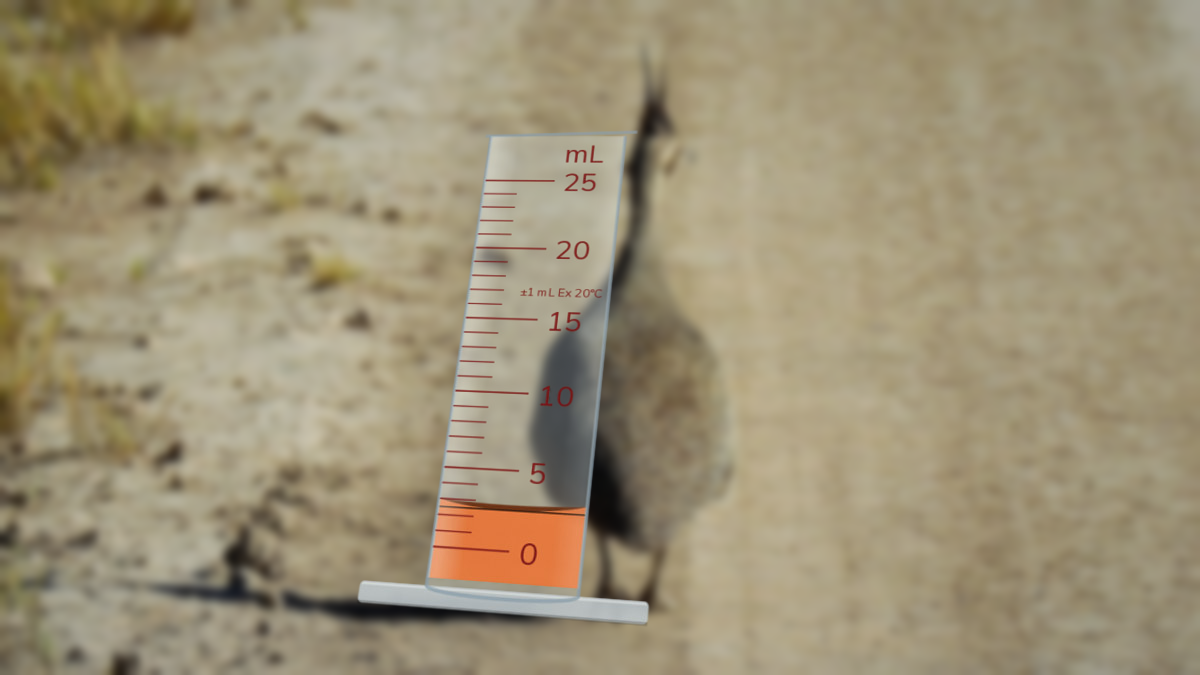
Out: {"value": 2.5, "unit": "mL"}
